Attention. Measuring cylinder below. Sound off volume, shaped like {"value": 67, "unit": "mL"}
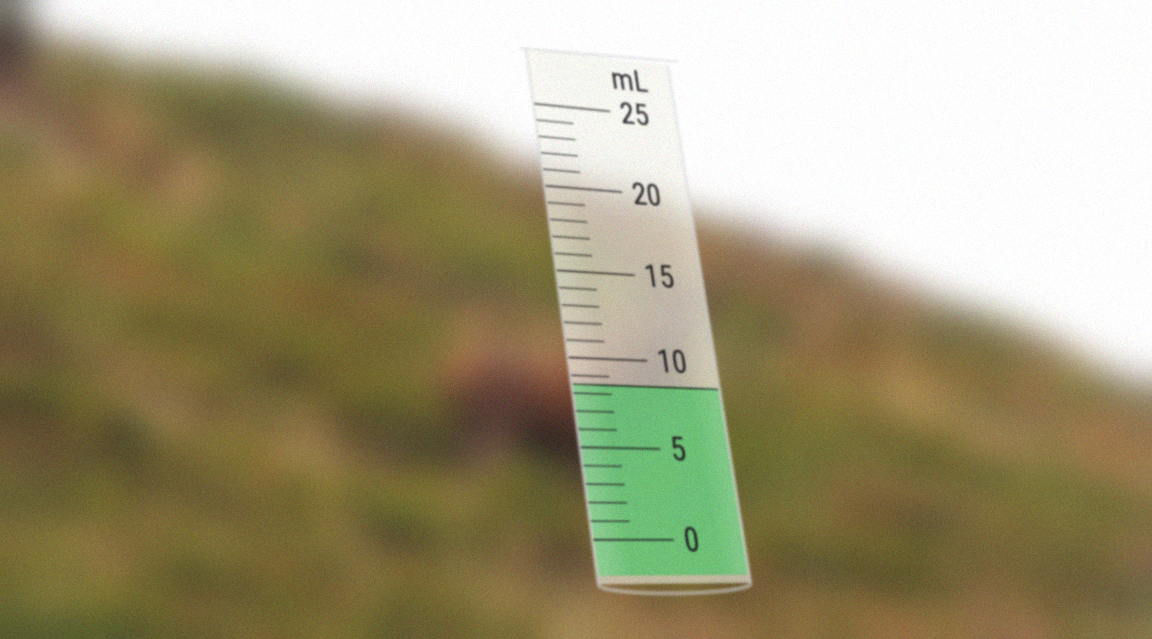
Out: {"value": 8.5, "unit": "mL"}
